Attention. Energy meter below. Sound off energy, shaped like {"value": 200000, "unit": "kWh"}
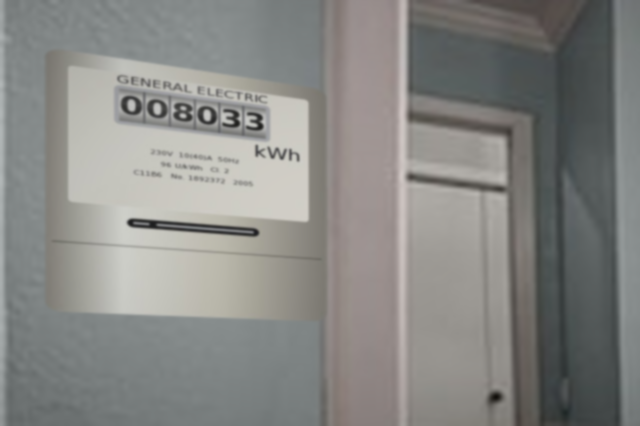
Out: {"value": 8033, "unit": "kWh"}
